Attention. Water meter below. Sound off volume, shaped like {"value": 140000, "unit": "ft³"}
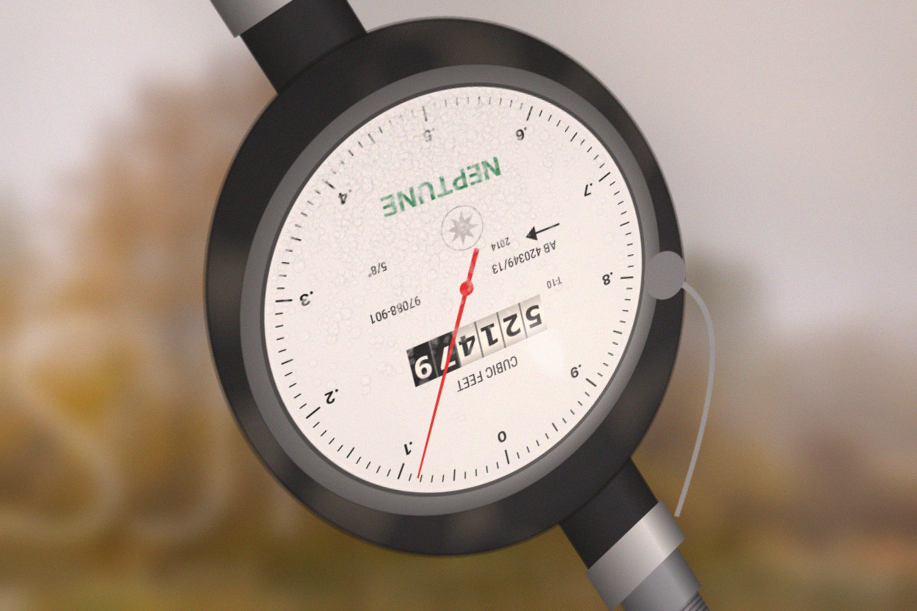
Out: {"value": 521479.08, "unit": "ft³"}
